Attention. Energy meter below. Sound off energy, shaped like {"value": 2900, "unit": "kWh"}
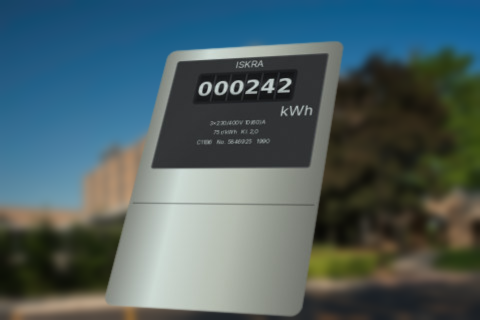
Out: {"value": 242, "unit": "kWh"}
